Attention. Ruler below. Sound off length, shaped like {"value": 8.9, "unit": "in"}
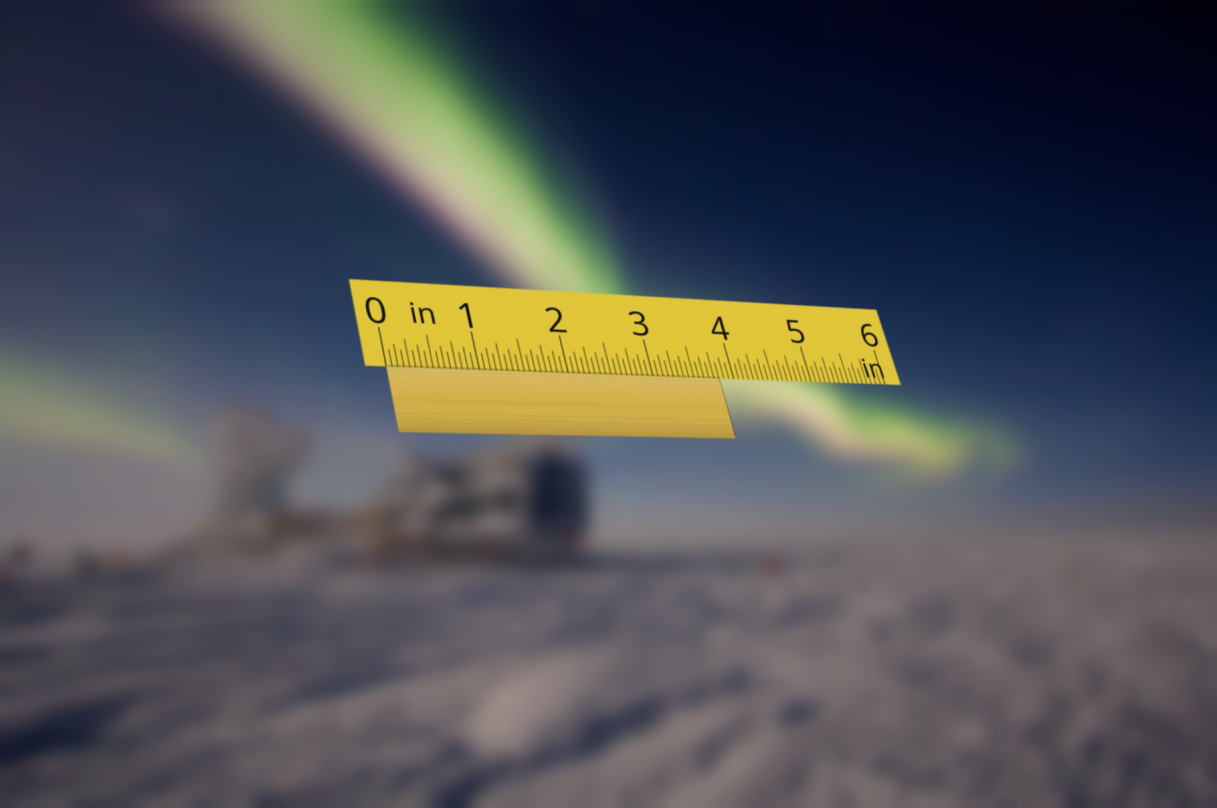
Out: {"value": 3.8125, "unit": "in"}
